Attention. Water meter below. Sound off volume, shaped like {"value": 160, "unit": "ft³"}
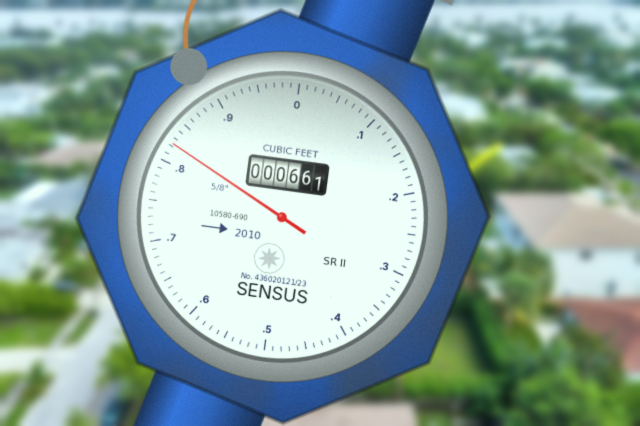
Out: {"value": 660.82, "unit": "ft³"}
